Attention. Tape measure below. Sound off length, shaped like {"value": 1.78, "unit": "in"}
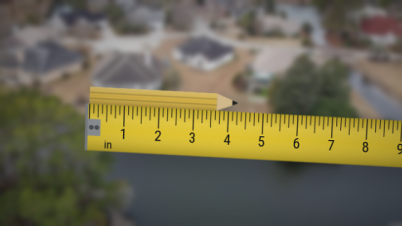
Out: {"value": 4.25, "unit": "in"}
